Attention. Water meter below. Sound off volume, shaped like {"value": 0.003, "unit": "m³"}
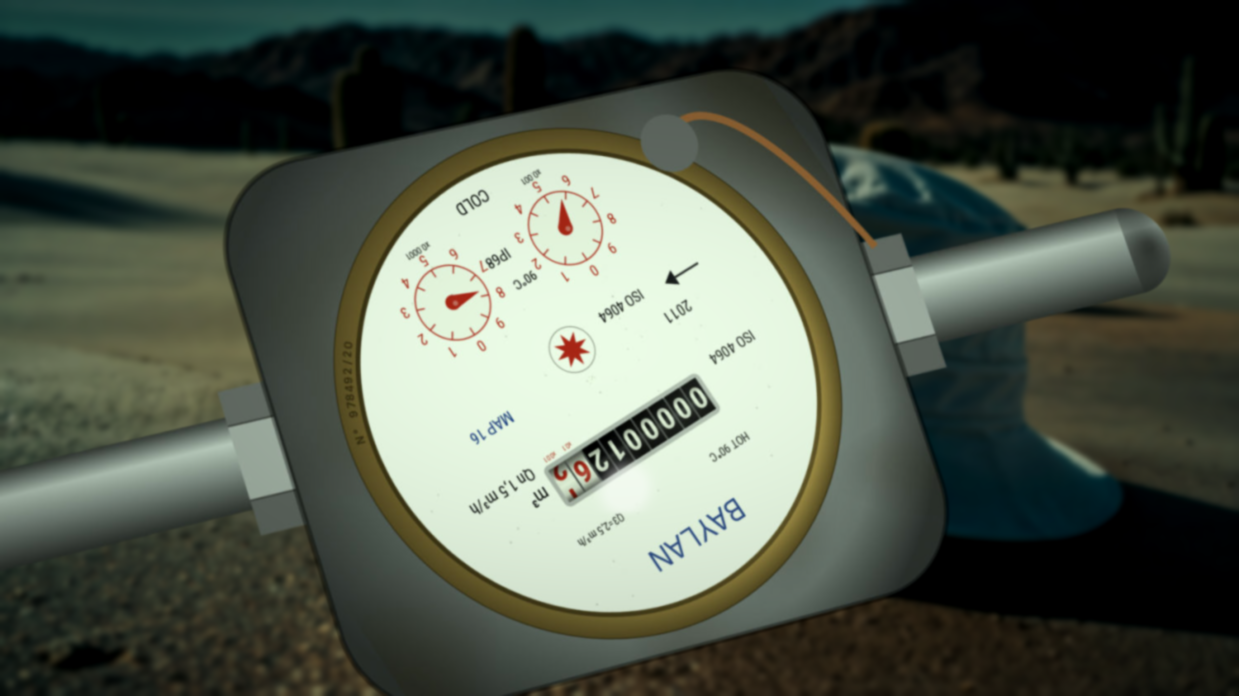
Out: {"value": 12.6157, "unit": "m³"}
